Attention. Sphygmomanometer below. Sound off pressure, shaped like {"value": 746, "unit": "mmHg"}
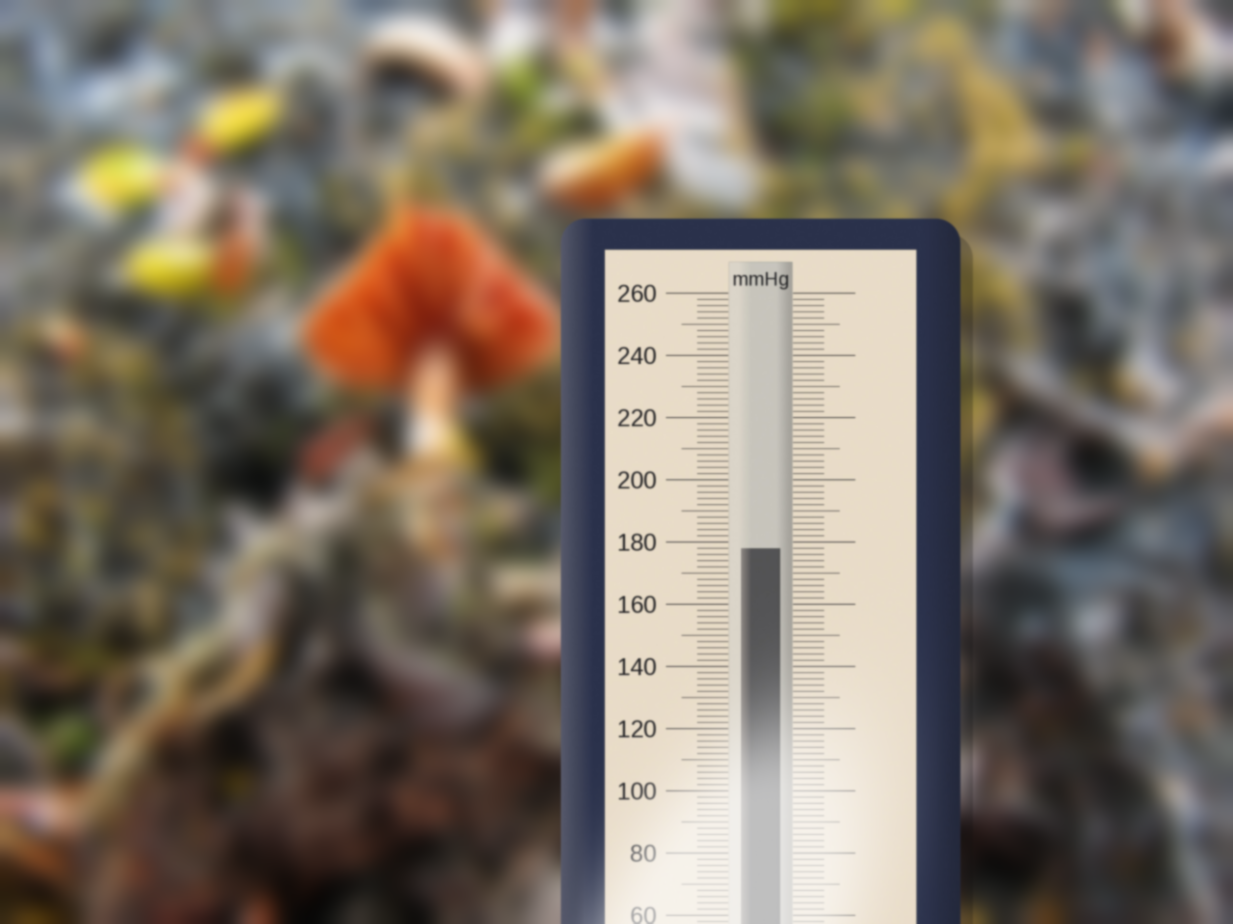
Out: {"value": 178, "unit": "mmHg"}
